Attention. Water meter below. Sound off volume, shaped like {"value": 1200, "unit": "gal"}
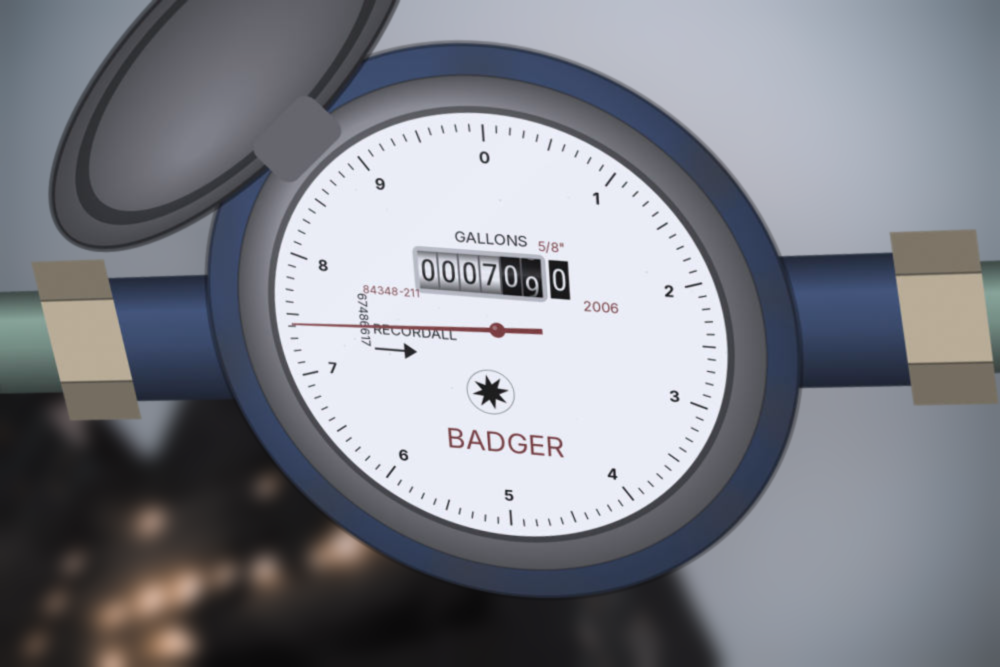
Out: {"value": 7087.4, "unit": "gal"}
